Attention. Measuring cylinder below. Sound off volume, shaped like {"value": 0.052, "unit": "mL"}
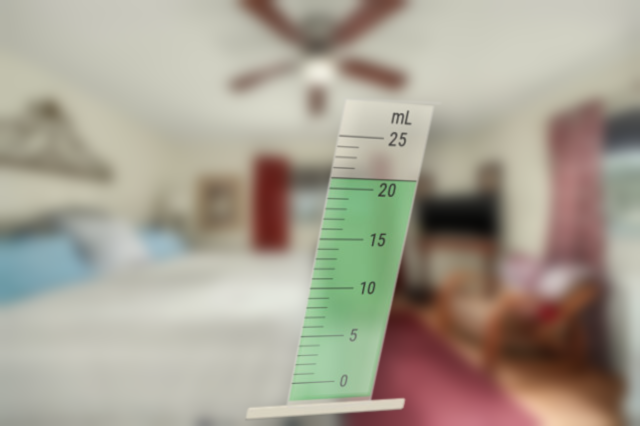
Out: {"value": 21, "unit": "mL"}
